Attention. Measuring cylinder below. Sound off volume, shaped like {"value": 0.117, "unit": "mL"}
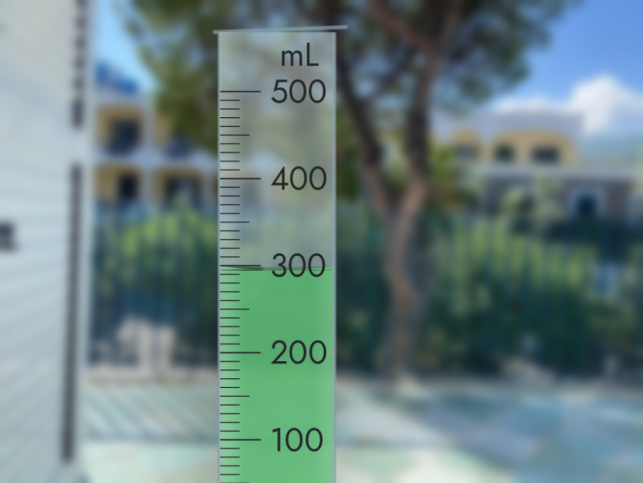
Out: {"value": 295, "unit": "mL"}
